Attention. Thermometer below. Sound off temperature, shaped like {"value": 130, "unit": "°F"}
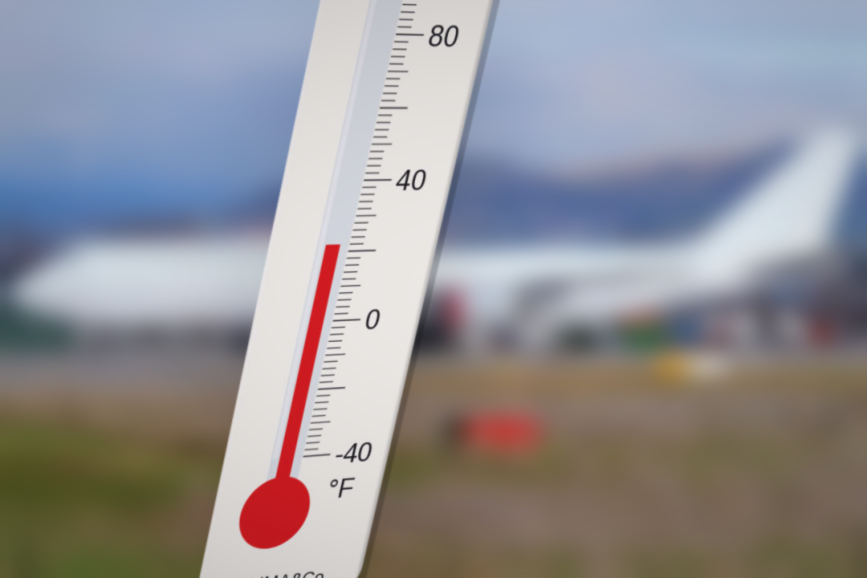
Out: {"value": 22, "unit": "°F"}
